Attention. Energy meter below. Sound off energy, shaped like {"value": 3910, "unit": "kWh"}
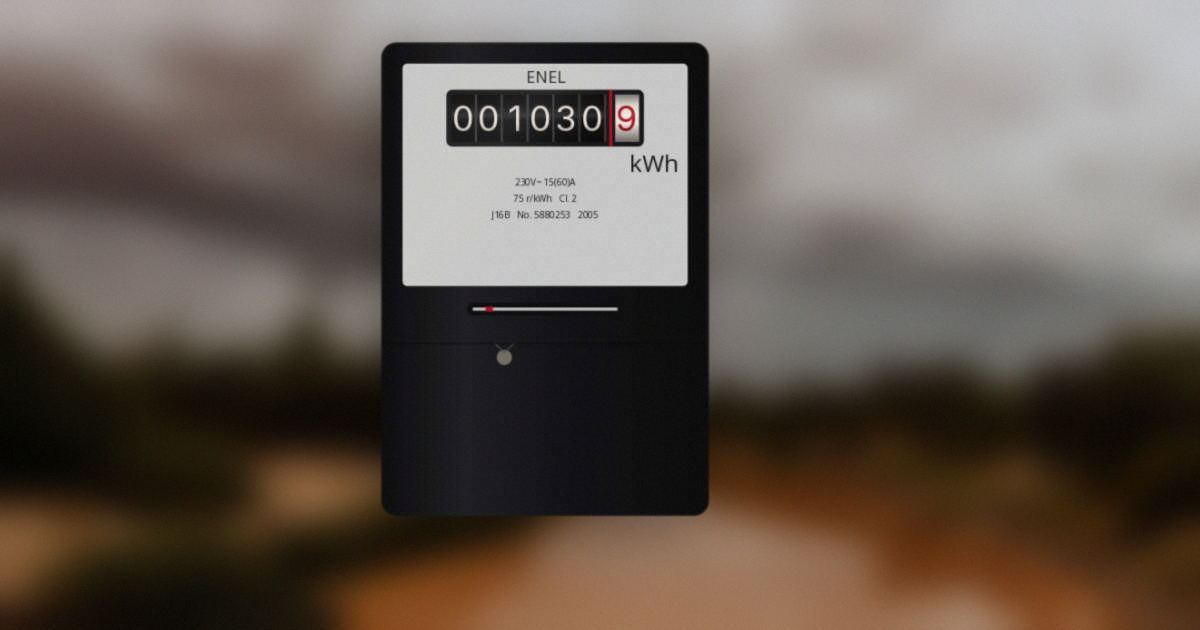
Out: {"value": 1030.9, "unit": "kWh"}
